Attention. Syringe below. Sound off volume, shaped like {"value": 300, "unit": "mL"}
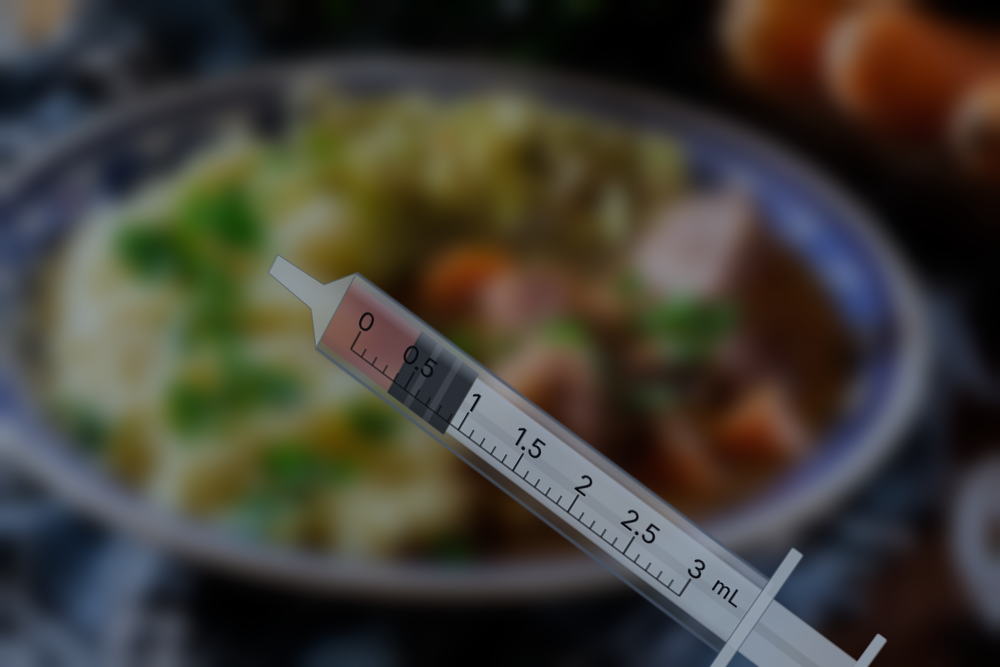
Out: {"value": 0.4, "unit": "mL"}
